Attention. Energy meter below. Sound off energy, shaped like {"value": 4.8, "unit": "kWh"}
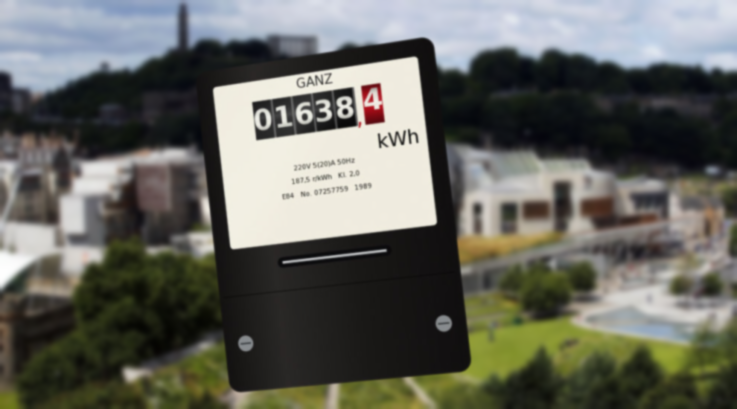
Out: {"value": 1638.4, "unit": "kWh"}
